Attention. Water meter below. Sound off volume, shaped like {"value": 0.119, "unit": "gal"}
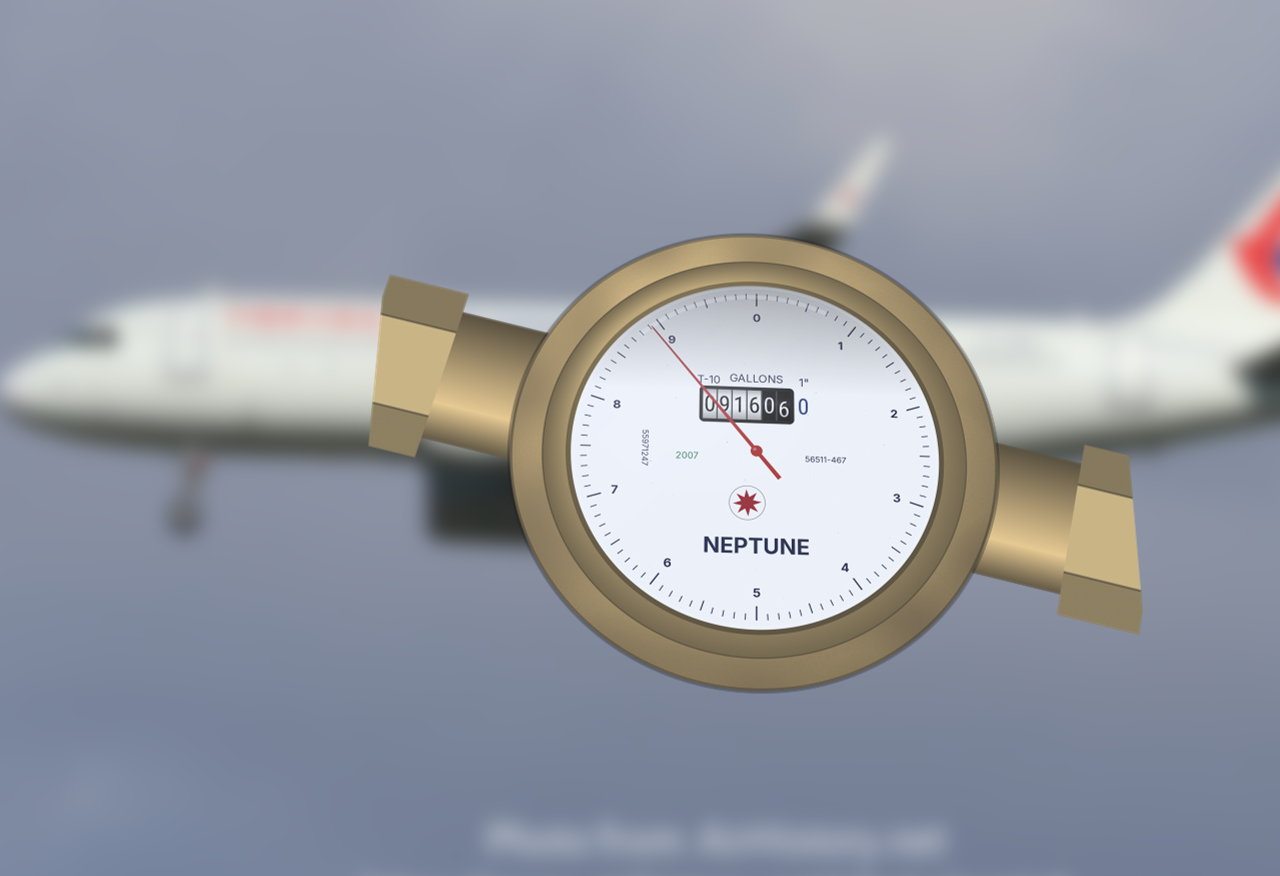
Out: {"value": 916058.9, "unit": "gal"}
